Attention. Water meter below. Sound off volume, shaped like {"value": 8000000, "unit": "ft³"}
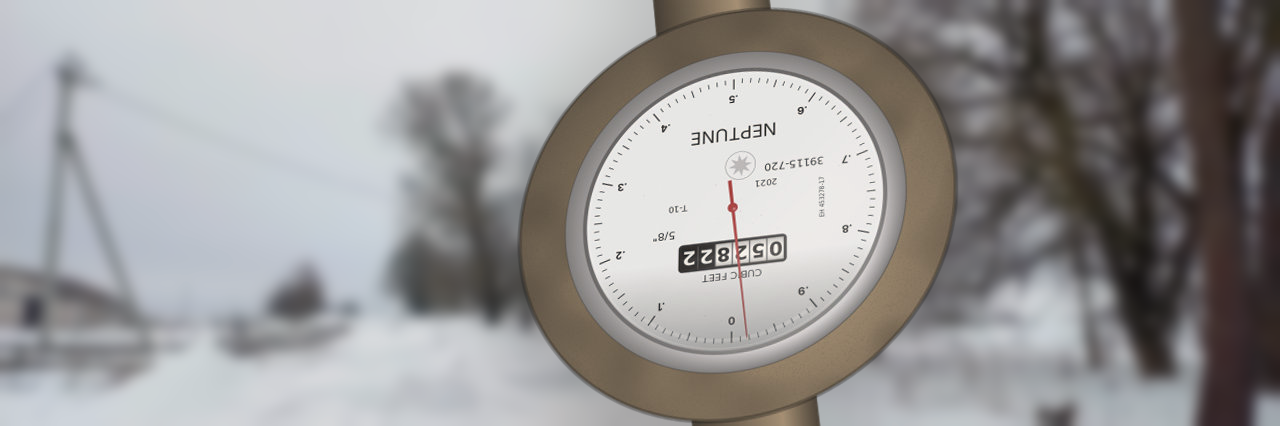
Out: {"value": 52821.98, "unit": "ft³"}
